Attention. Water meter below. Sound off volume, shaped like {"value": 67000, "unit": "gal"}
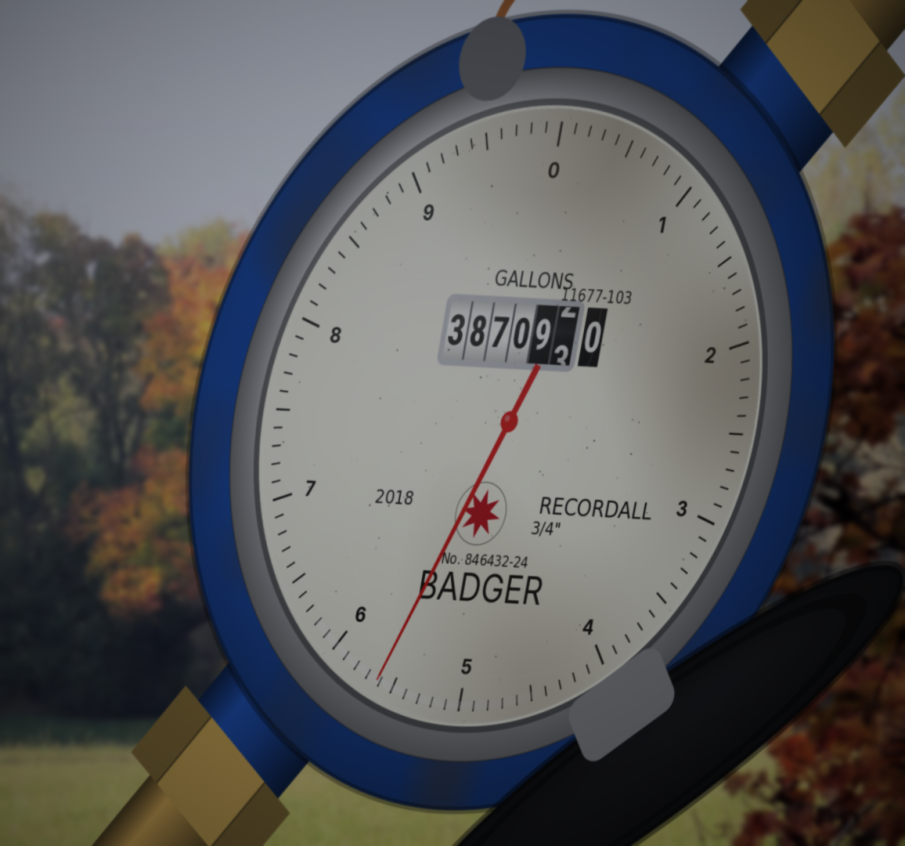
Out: {"value": 3870925.6, "unit": "gal"}
